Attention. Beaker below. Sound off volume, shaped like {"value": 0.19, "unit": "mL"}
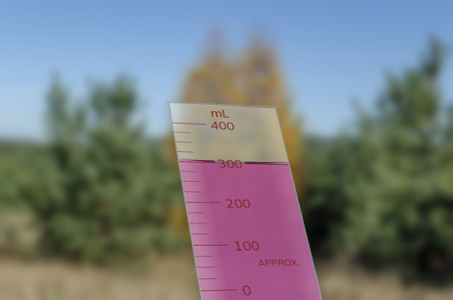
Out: {"value": 300, "unit": "mL"}
